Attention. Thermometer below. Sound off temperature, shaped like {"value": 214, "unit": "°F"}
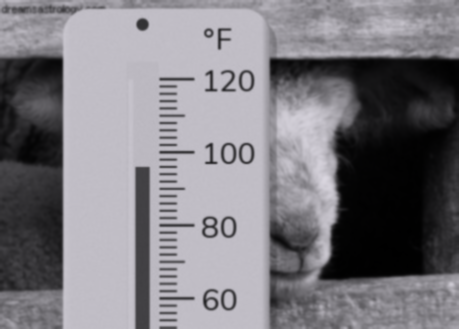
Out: {"value": 96, "unit": "°F"}
